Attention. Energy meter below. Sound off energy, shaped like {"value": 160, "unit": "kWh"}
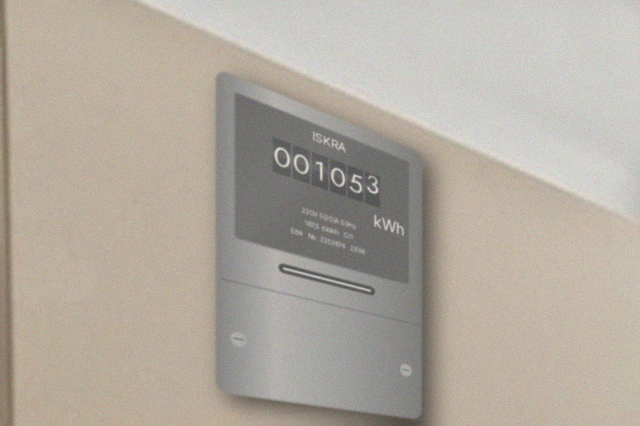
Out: {"value": 1053, "unit": "kWh"}
